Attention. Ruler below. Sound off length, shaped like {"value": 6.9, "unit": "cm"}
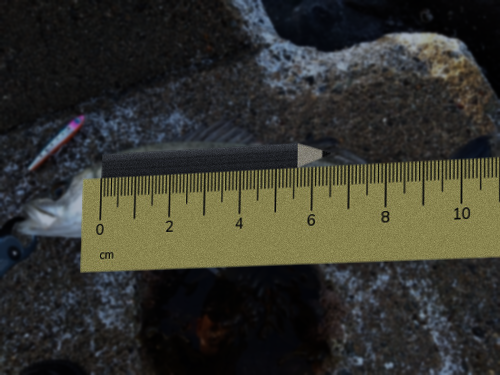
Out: {"value": 6.5, "unit": "cm"}
